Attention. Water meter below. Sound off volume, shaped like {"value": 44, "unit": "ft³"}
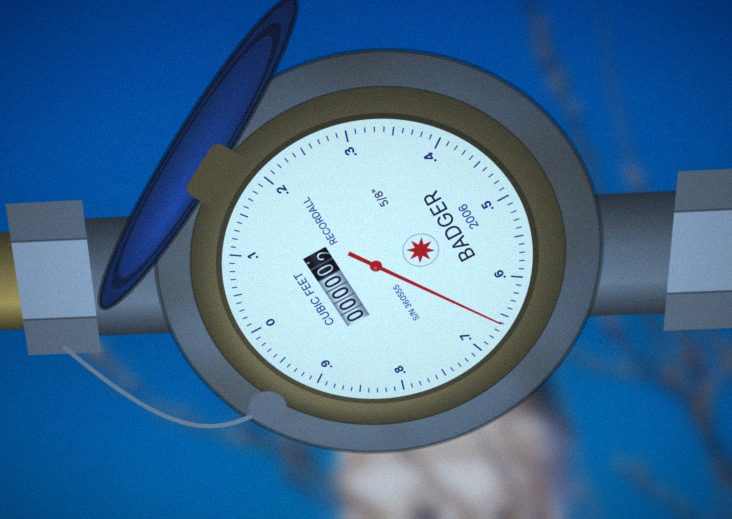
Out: {"value": 1.66, "unit": "ft³"}
